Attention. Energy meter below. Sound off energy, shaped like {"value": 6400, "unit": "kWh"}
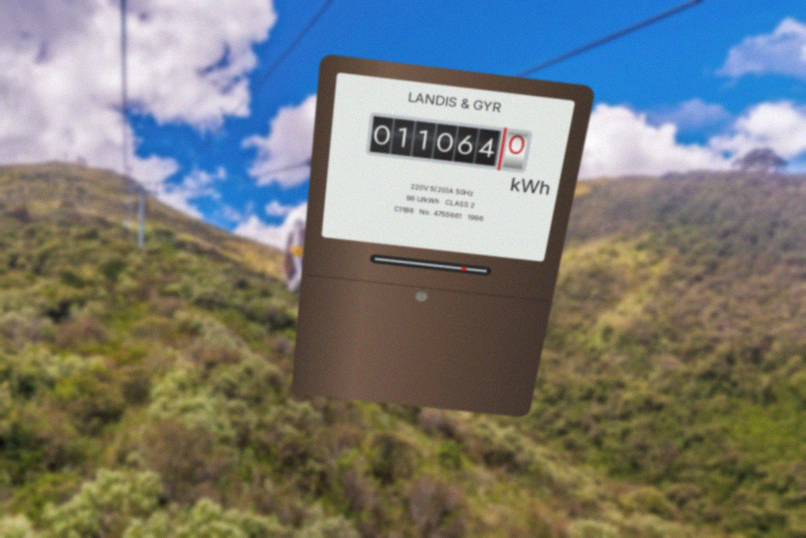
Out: {"value": 11064.0, "unit": "kWh"}
